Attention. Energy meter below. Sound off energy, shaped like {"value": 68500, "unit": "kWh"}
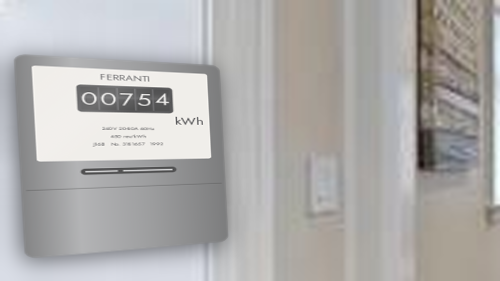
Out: {"value": 754, "unit": "kWh"}
